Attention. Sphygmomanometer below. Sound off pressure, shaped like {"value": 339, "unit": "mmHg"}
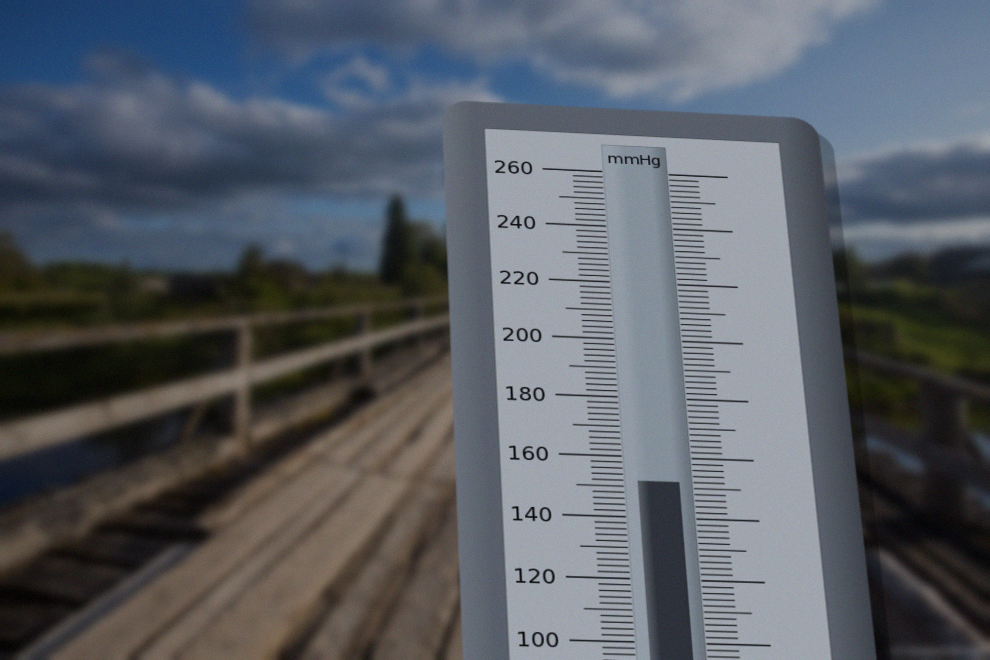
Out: {"value": 152, "unit": "mmHg"}
